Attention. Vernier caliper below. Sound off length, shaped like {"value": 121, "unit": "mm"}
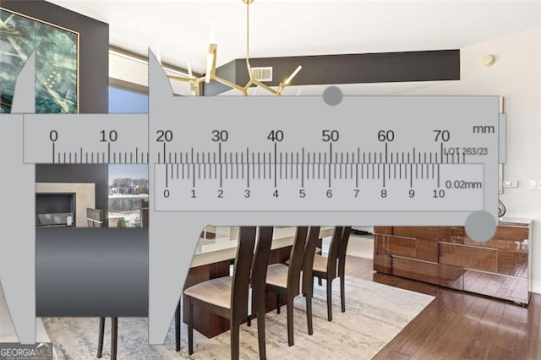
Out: {"value": 20.4, "unit": "mm"}
